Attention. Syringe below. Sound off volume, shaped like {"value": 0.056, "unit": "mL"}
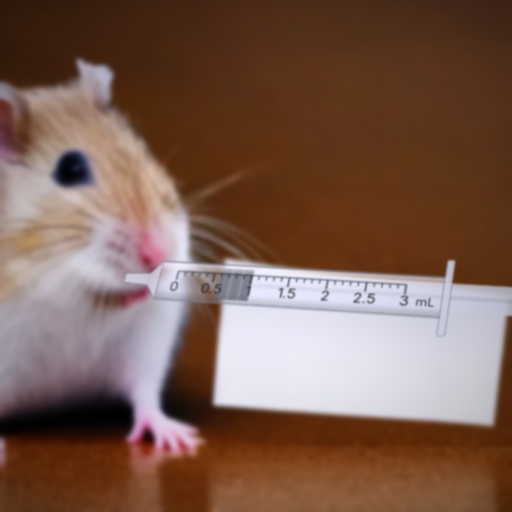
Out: {"value": 0.6, "unit": "mL"}
